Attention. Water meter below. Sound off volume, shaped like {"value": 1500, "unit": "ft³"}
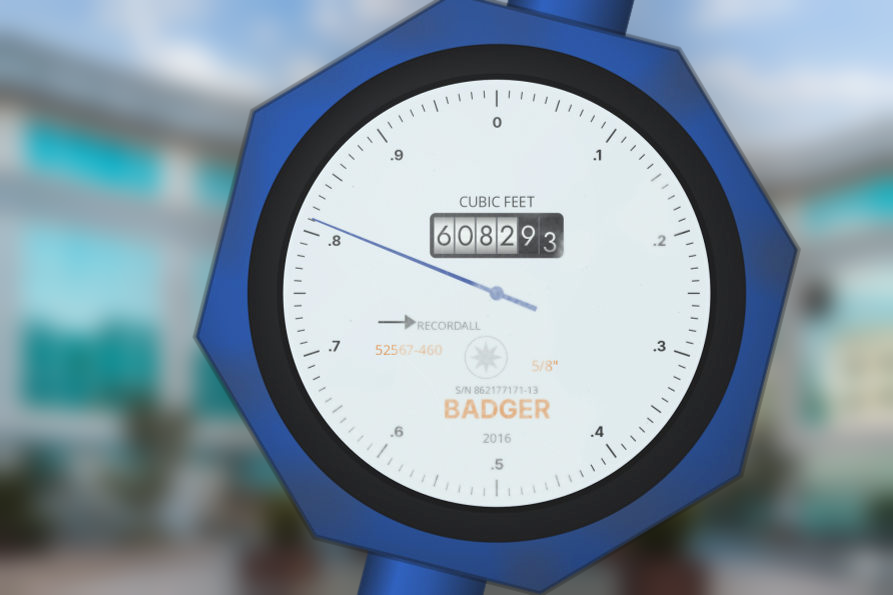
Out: {"value": 608292.81, "unit": "ft³"}
